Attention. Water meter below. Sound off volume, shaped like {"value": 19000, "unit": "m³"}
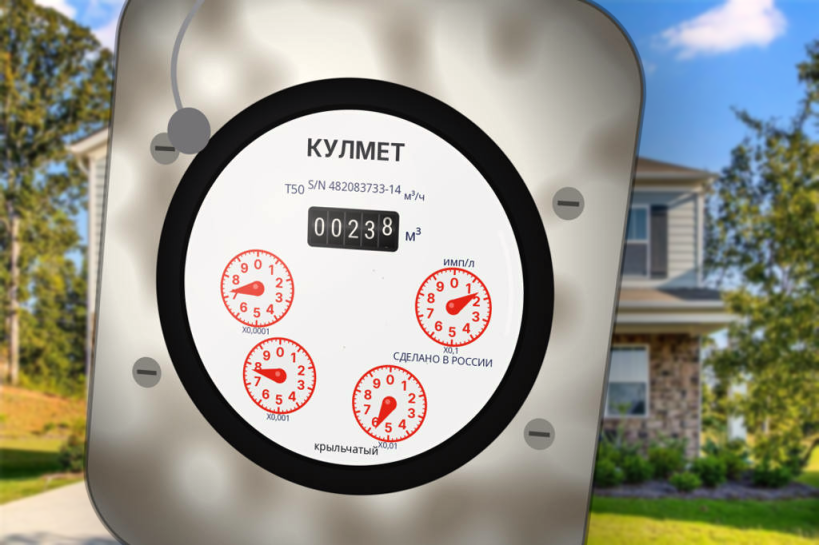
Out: {"value": 238.1577, "unit": "m³"}
